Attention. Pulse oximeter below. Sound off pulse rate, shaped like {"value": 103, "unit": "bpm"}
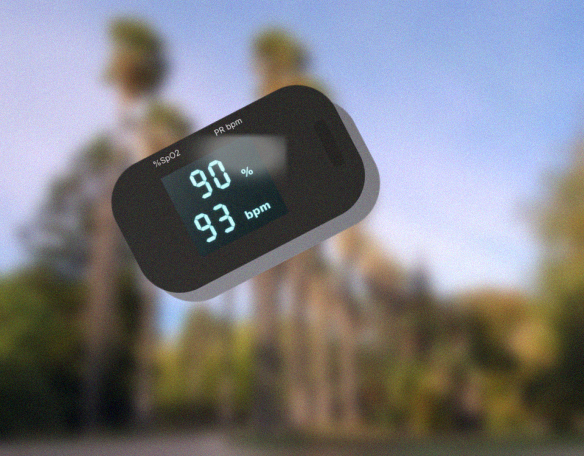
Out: {"value": 93, "unit": "bpm"}
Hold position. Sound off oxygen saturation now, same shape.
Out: {"value": 90, "unit": "%"}
